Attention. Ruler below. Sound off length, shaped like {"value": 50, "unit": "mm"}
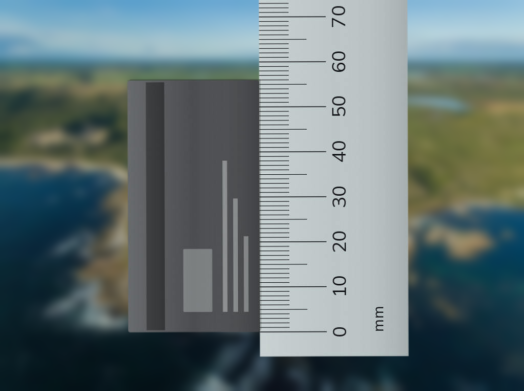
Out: {"value": 56, "unit": "mm"}
